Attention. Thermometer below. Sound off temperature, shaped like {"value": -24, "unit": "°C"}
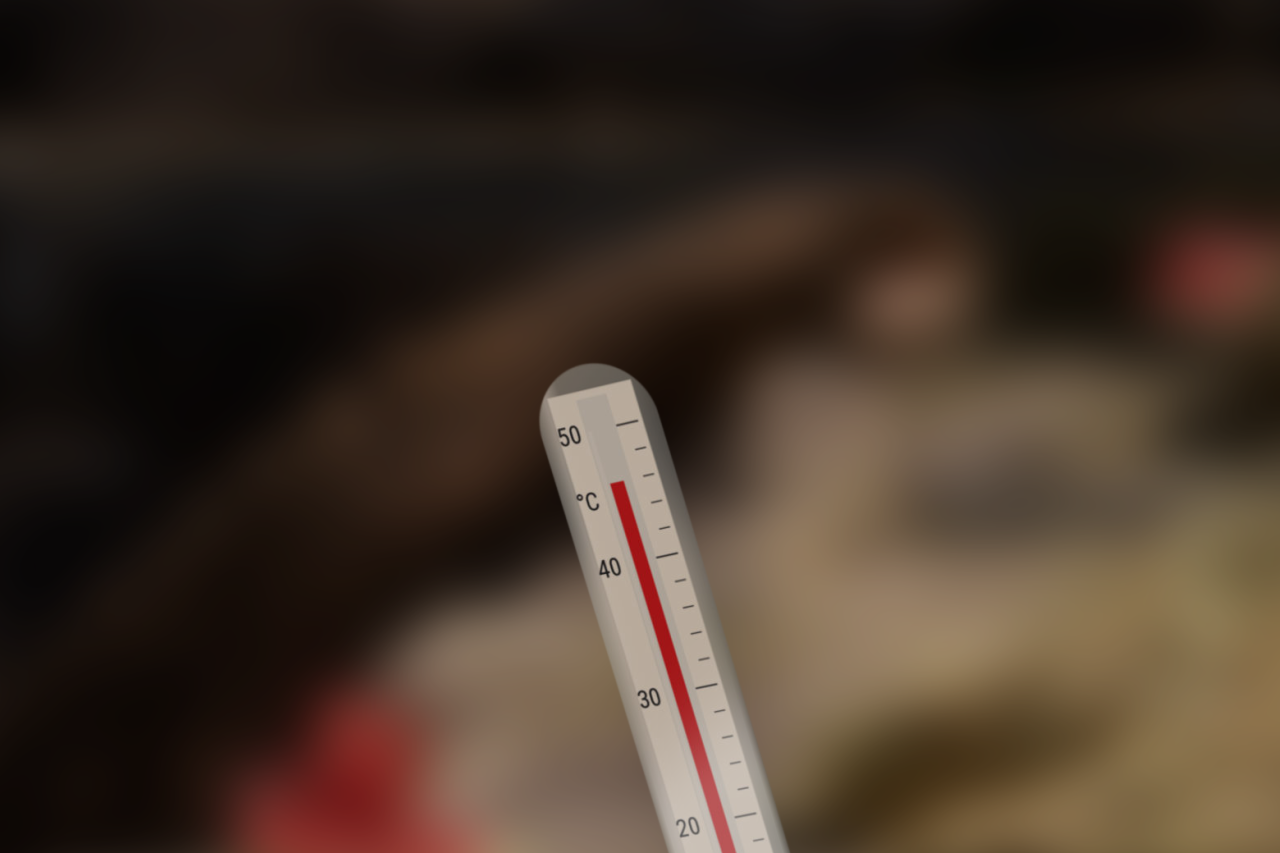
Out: {"value": 46, "unit": "°C"}
